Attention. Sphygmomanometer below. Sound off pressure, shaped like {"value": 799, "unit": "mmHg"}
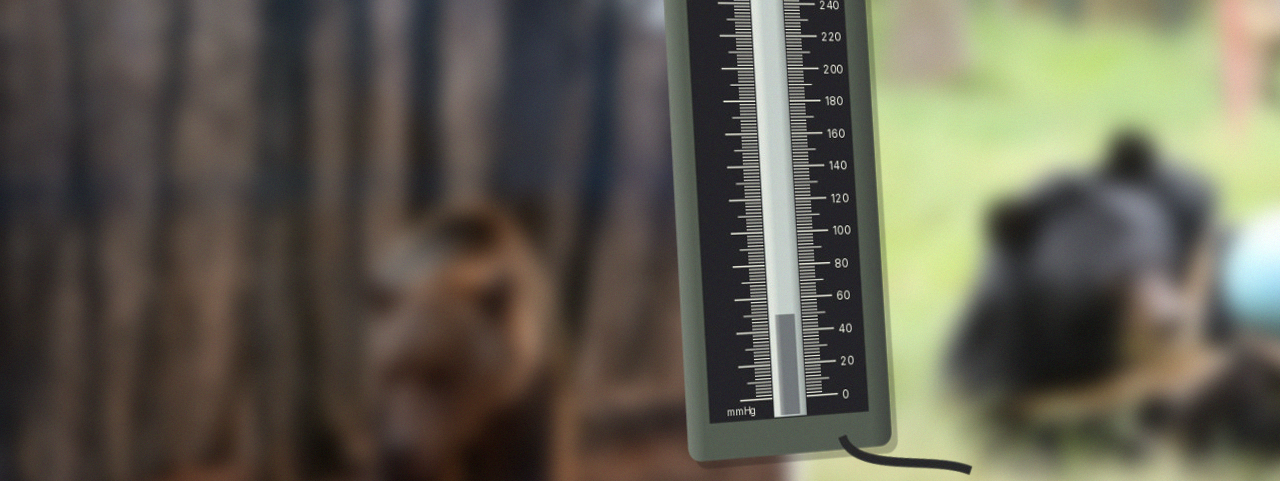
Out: {"value": 50, "unit": "mmHg"}
